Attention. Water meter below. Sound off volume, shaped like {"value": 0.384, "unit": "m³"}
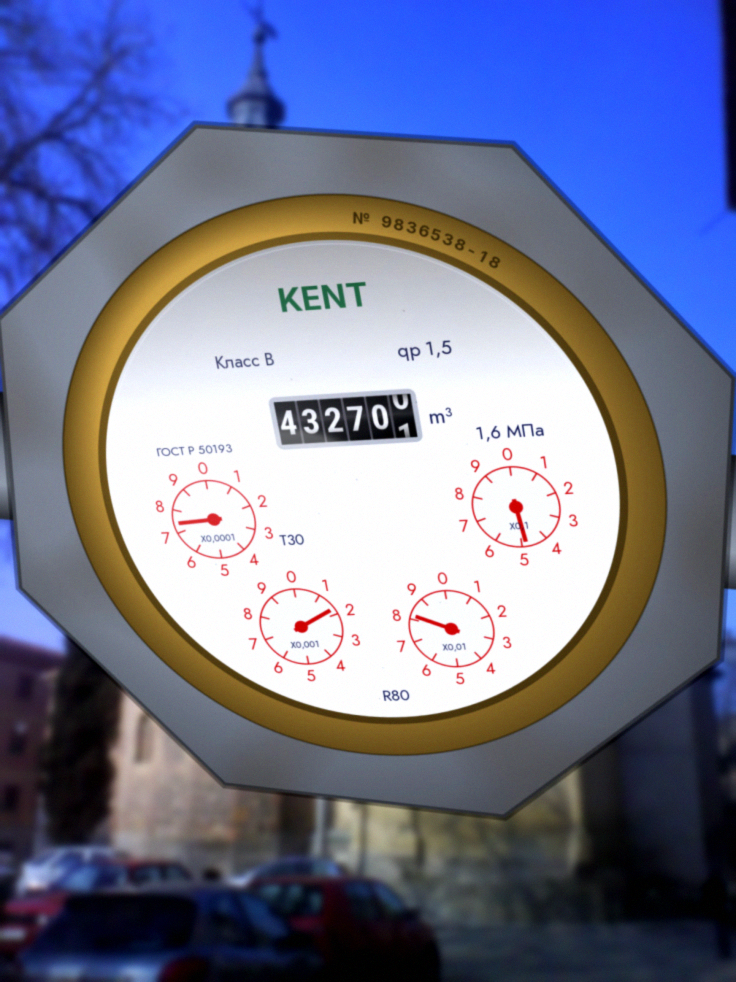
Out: {"value": 432700.4817, "unit": "m³"}
